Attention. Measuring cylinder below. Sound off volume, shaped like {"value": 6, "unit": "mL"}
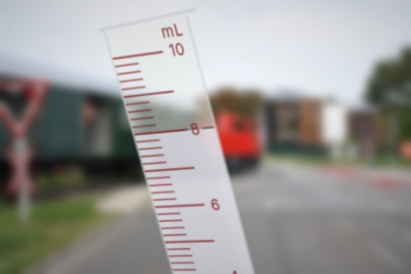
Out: {"value": 8, "unit": "mL"}
